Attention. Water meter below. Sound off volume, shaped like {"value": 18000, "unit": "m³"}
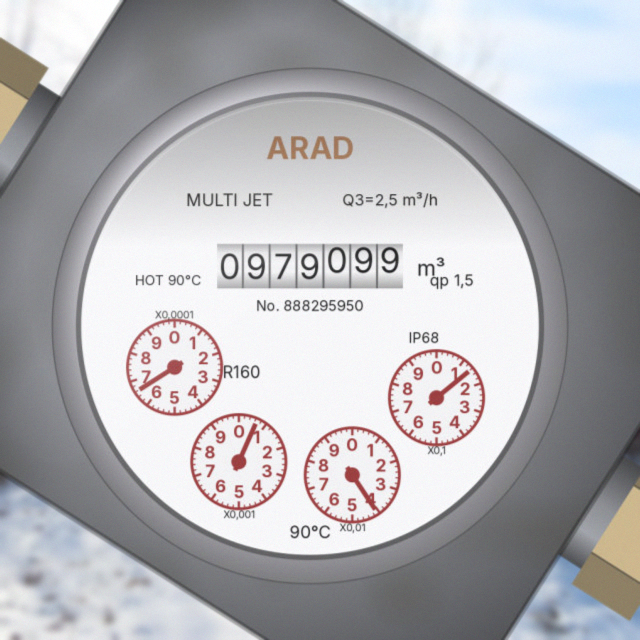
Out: {"value": 979099.1406, "unit": "m³"}
